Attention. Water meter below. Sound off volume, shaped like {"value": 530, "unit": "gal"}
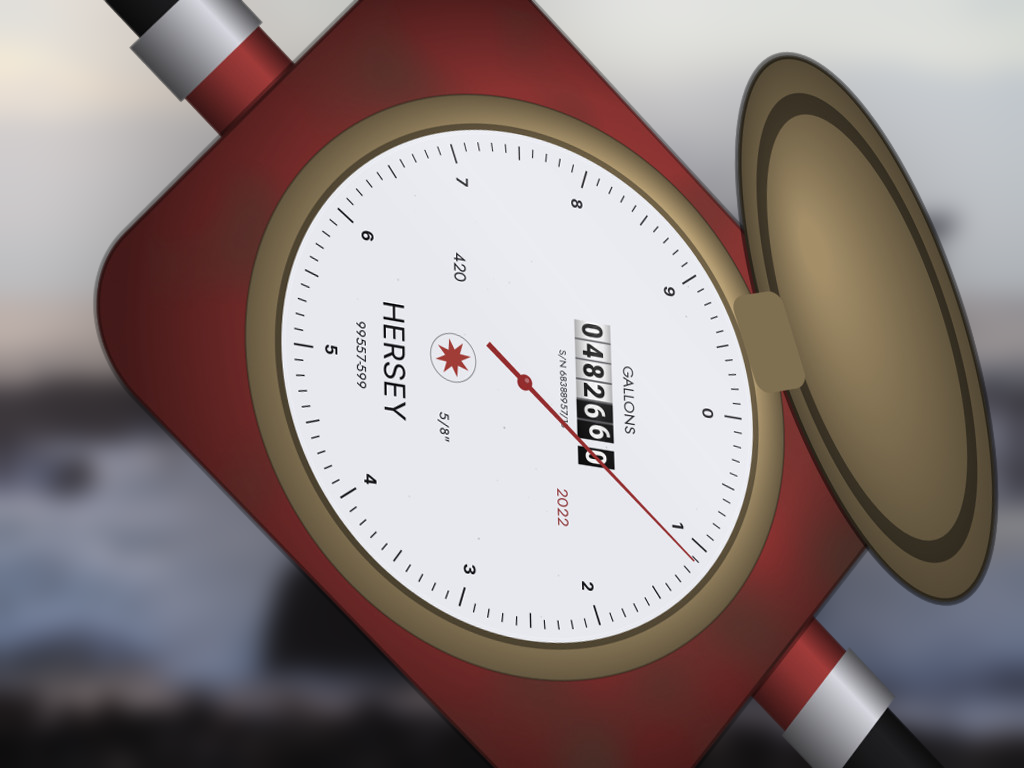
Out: {"value": 482661.1, "unit": "gal"}
